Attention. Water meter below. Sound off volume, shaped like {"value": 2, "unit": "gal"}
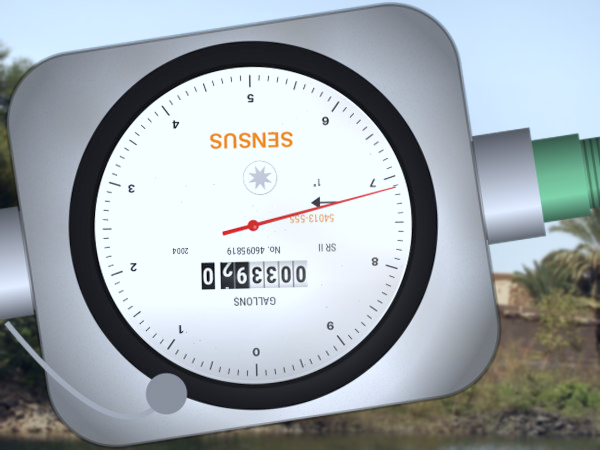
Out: {"value": 33917.1, "unit": "gal"}
